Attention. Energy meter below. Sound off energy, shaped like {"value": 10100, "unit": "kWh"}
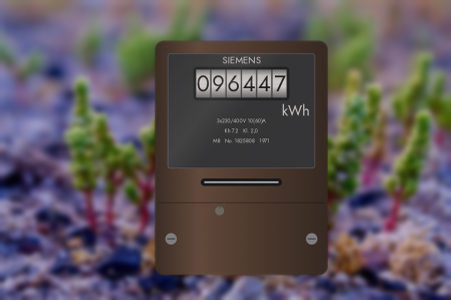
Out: {"value": 96447, "unit": "kWh"}
